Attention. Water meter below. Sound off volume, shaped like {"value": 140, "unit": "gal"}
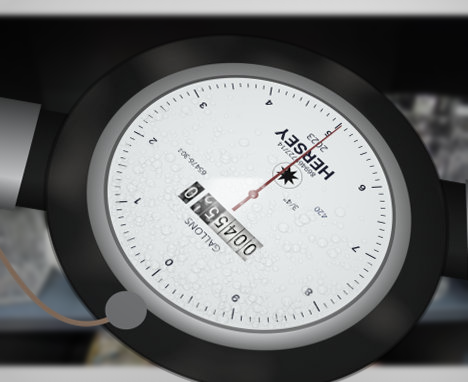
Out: {"value": 45515.0, "unit": "gal"}
